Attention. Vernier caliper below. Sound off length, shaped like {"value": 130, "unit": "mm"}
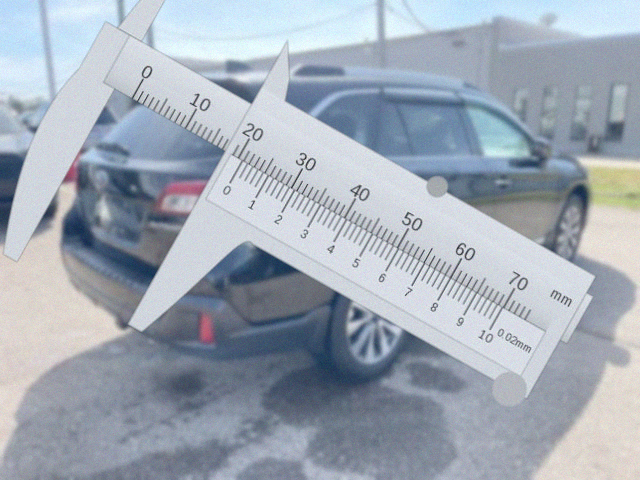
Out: {"value": 20.8, "unit": "mm"}
